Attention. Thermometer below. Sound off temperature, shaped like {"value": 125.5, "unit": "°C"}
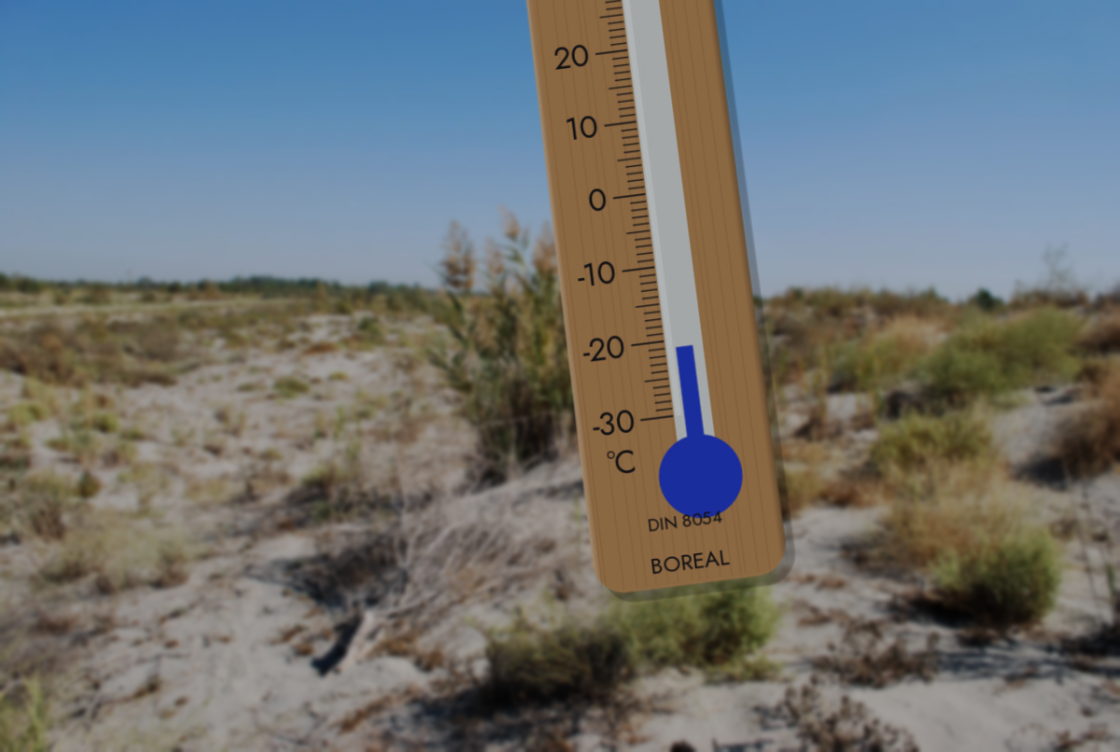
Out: {"value": -21, "unit": "°C"}
